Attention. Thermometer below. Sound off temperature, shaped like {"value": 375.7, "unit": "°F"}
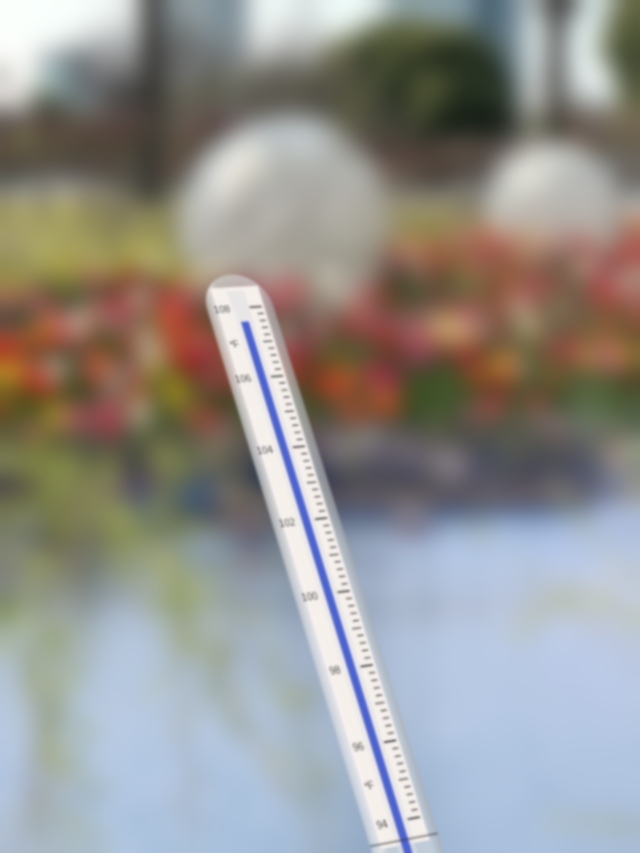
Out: {"value": 107.6, "unit": "°F"}
